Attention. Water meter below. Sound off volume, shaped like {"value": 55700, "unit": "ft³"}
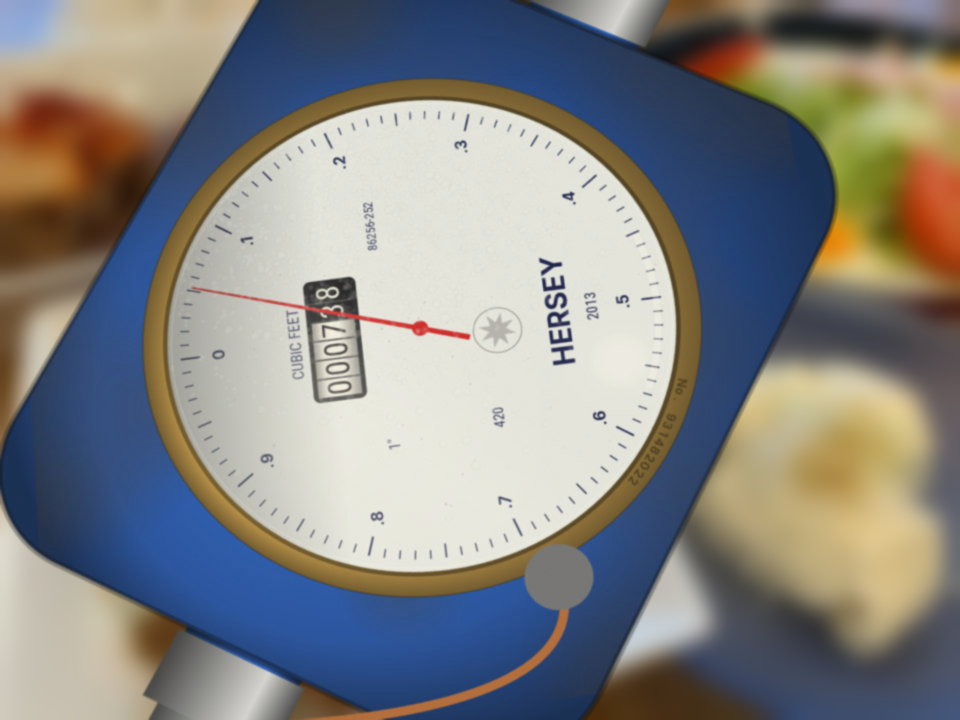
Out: {"value": 738.05, "unit": "ft³"}
